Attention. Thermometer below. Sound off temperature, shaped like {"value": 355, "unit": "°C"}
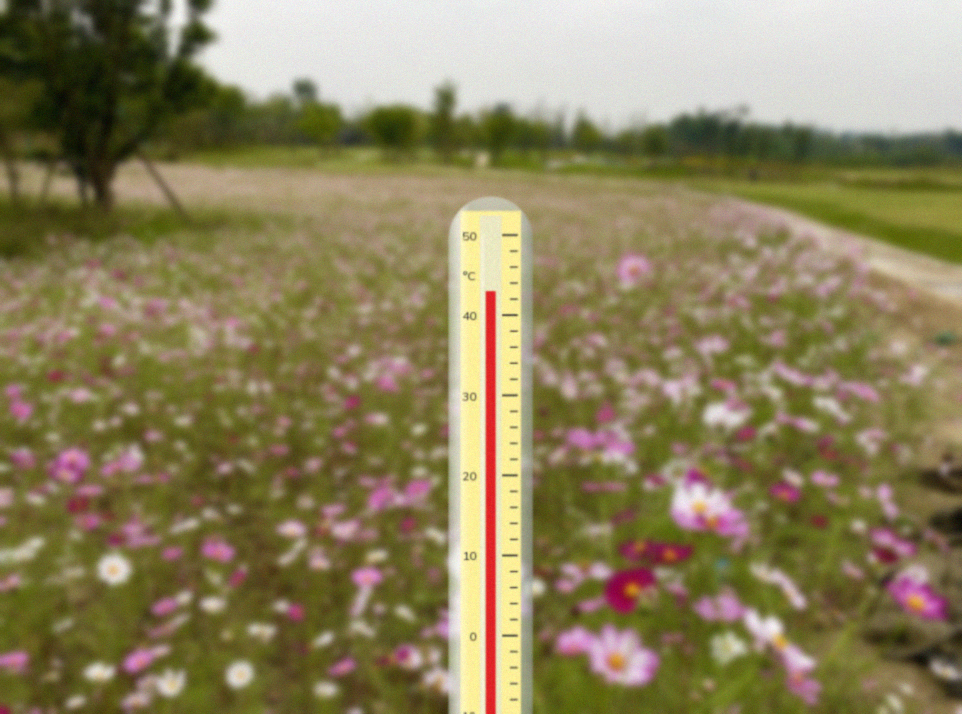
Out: {"value": 43, "unit": "°C"}
